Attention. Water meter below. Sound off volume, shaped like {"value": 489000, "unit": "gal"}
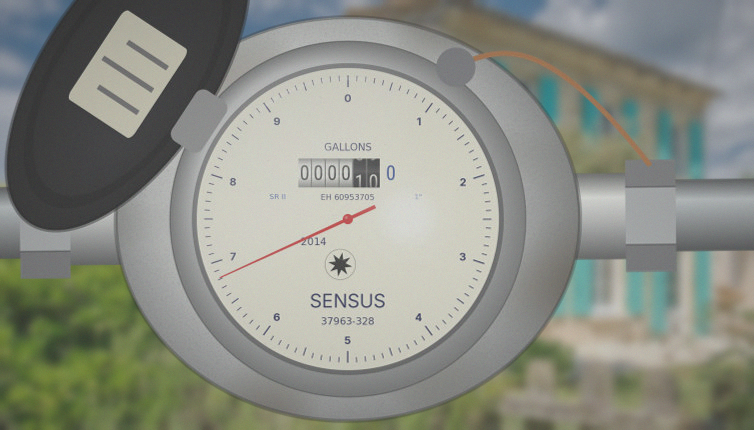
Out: {"value": 96.8, "unit": "gal"}
